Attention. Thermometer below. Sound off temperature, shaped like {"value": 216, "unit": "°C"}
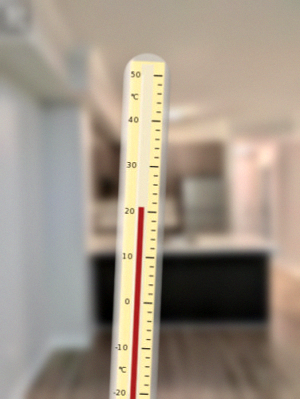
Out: {"value": 21, "unit": "°C"}
